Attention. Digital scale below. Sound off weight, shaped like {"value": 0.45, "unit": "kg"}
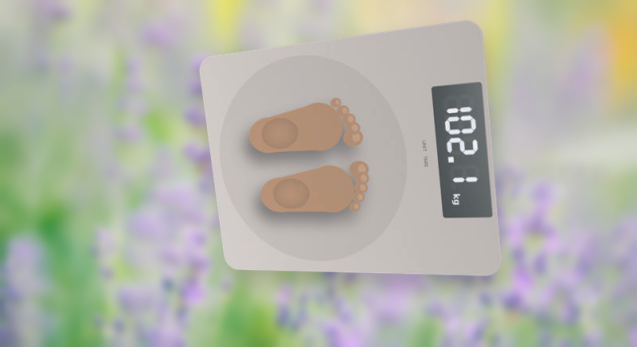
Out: {"value": 102.1, "unit": "kg"}
